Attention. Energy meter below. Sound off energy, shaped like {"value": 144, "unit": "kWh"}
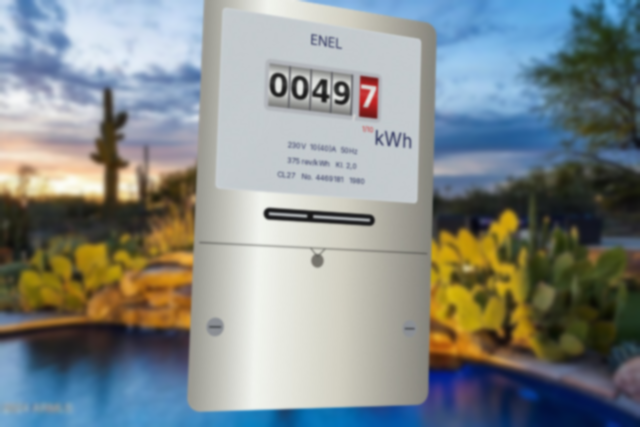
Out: {"value": 49.7, "unit": "kWh"}
